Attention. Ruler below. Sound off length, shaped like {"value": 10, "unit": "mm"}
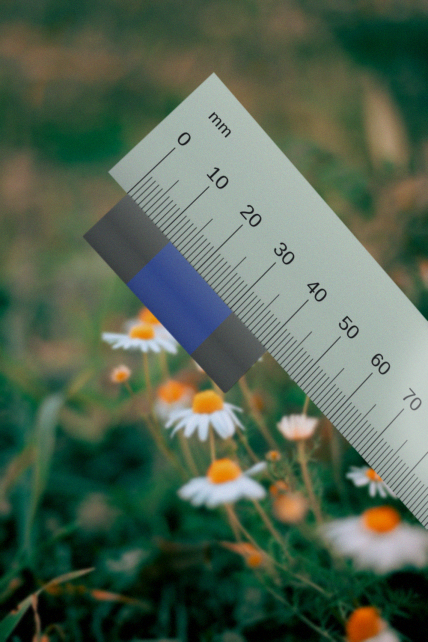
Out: {"value": 41, "unit": "mm"}
